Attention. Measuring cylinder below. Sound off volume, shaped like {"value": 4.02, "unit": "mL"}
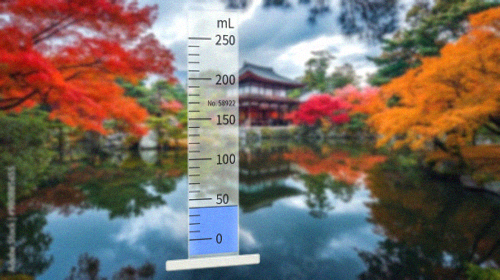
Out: {"value": 40, "unit": "mL"}
